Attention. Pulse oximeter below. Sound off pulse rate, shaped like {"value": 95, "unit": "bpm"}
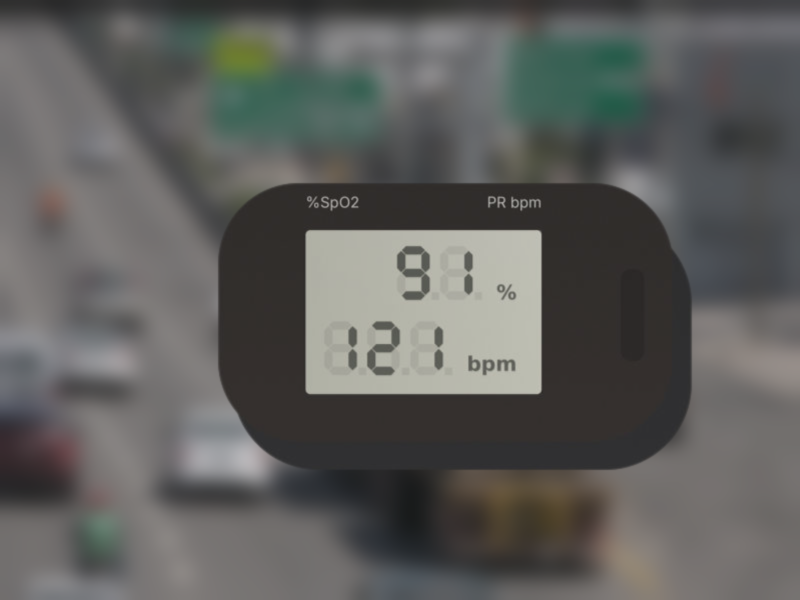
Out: {"value": 121, "unit": "bpm"}
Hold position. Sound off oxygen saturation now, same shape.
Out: {"value": 91, "unit": "%"}
